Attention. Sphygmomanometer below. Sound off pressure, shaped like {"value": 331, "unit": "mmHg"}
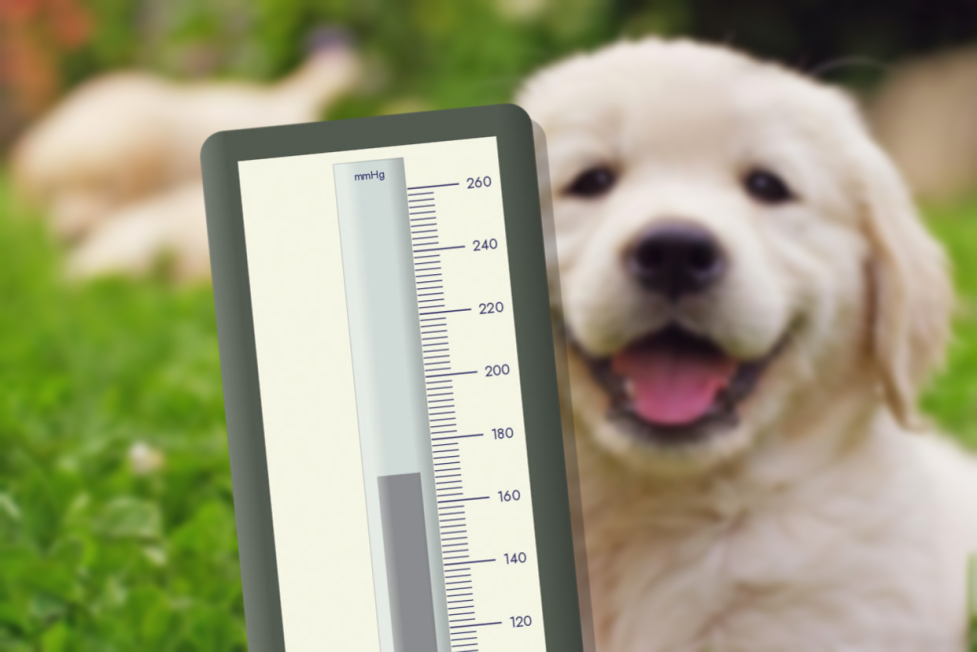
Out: {"value": 170, "unit": "mmHg"}
